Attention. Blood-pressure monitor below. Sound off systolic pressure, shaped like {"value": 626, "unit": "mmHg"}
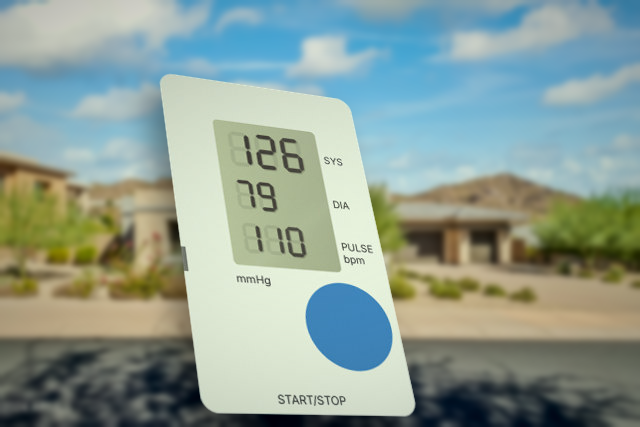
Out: {"value": 126, "unit": "mmHg"}
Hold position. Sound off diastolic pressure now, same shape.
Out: {"value": 79, "unit": "mmHg"}
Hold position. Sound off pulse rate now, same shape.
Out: {"value": 110, "unit": "bpm"}
